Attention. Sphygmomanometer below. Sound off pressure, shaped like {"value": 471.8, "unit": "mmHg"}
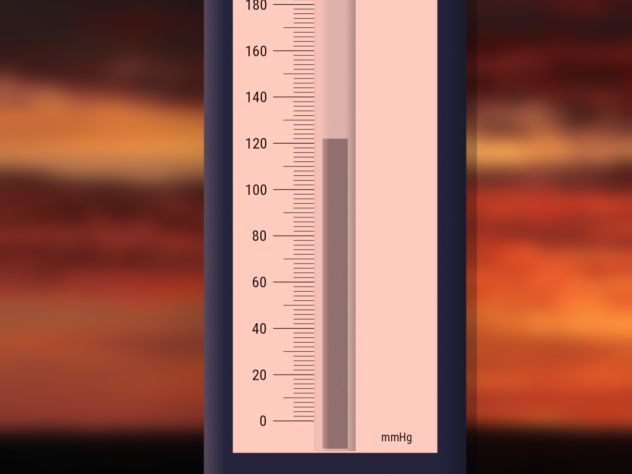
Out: {"value": 122, "unit": "mmHg"}
